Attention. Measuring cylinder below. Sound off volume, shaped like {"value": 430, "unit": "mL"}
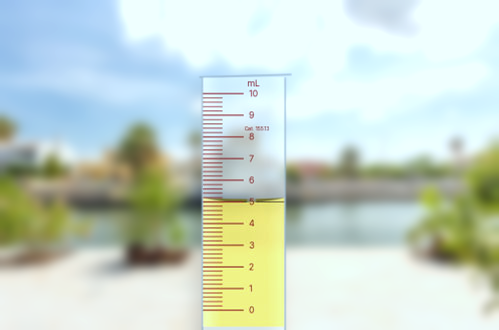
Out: {"value": 5, "unit": "mL"}
